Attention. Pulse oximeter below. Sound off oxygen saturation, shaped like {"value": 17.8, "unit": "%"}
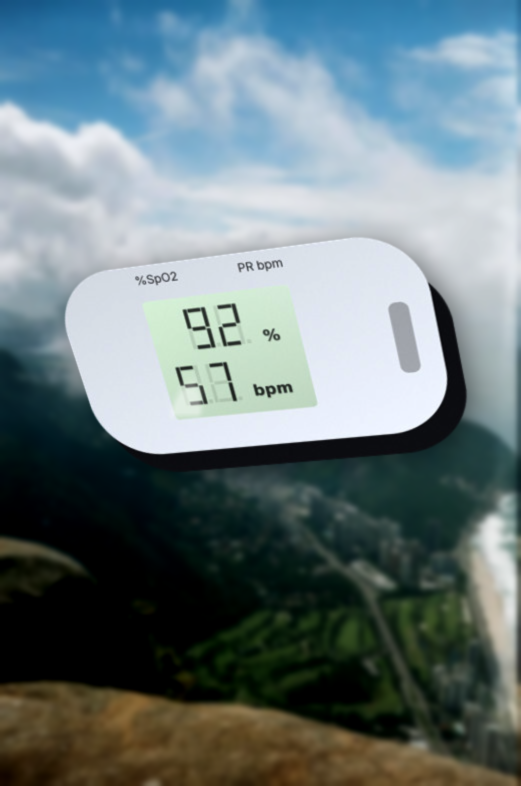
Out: {"value": 92, "unit": "%"}
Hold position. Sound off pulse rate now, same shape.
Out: {"value": 57, "unit": "bpm"}
